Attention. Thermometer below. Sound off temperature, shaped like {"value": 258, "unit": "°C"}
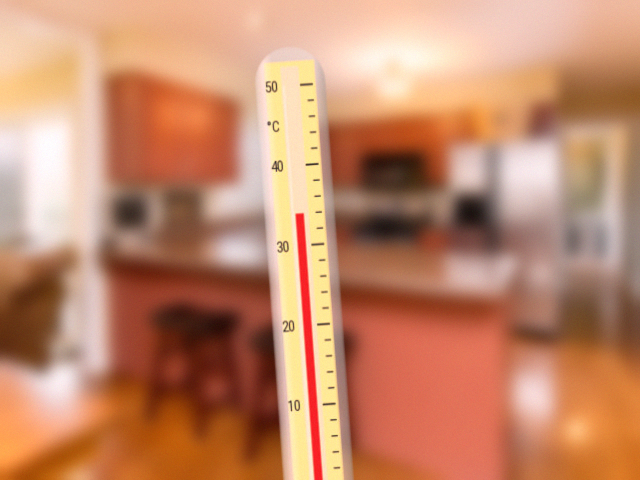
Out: {"value": 34, "unit": "°C"}
